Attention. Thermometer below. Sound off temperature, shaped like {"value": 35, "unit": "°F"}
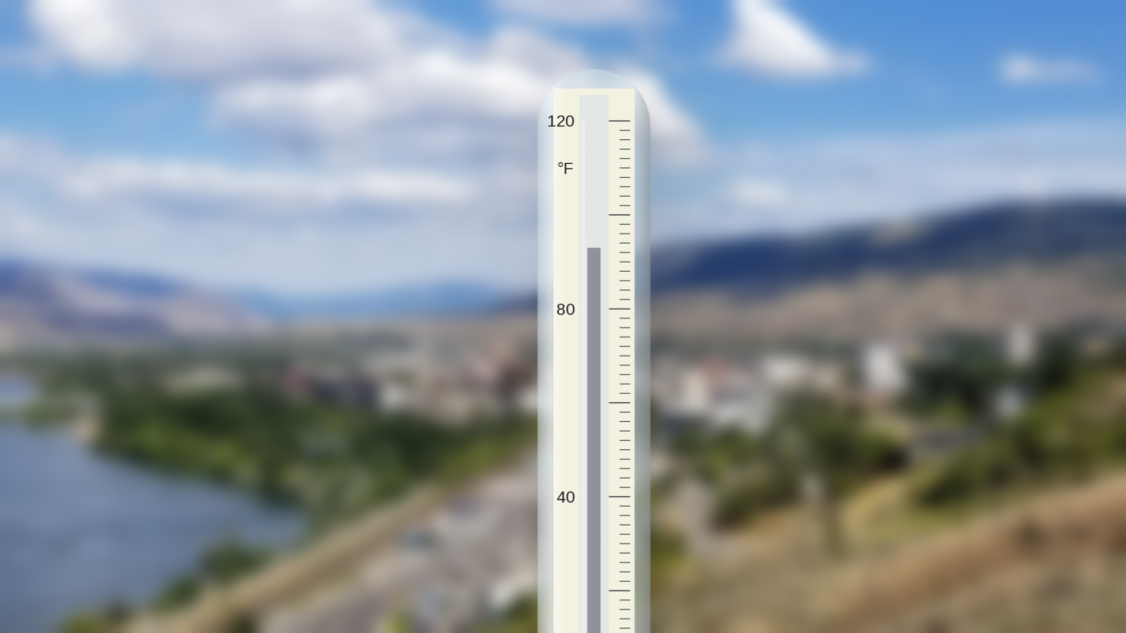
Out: {"value": 93, "unit": "°F"}
